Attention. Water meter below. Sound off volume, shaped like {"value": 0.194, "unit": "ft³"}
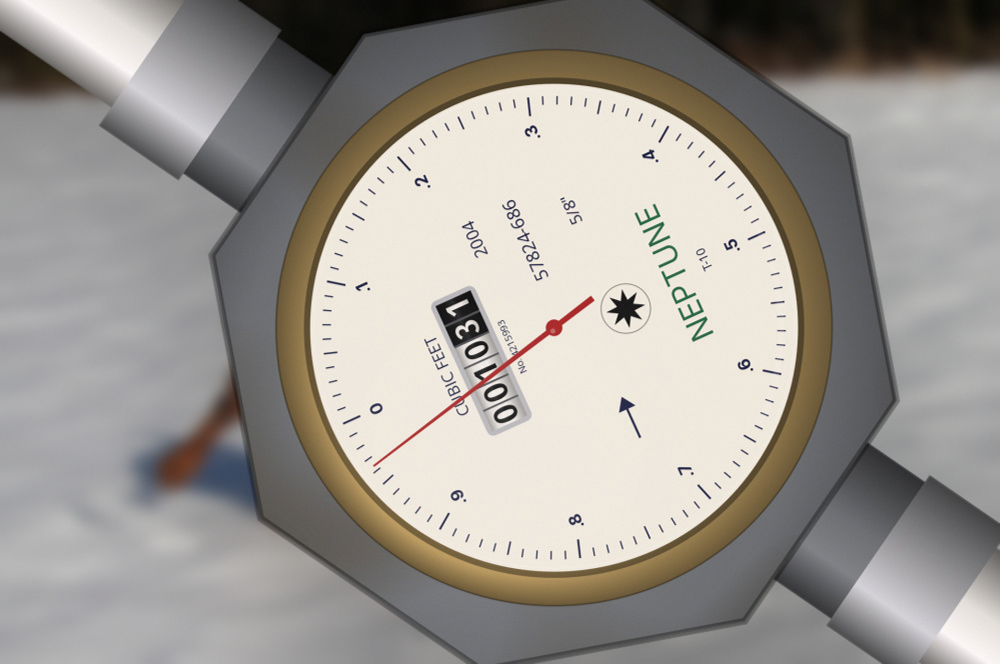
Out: {"value": 1030.96, "unit": "ft³"}
